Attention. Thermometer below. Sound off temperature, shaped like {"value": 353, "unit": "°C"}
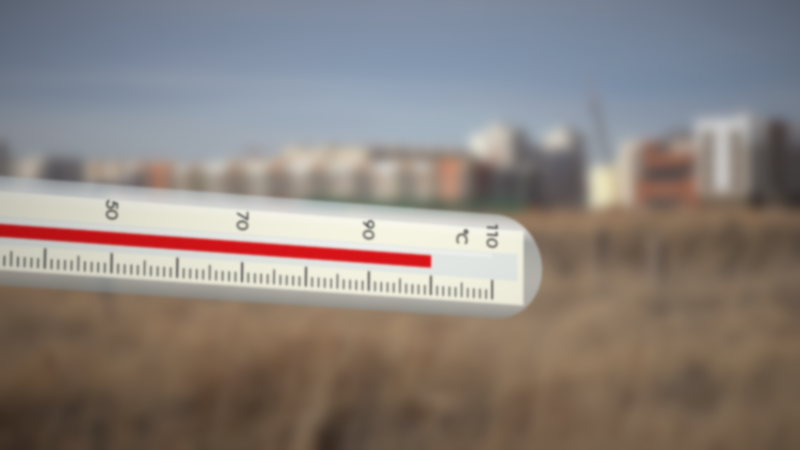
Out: {"value": 100, "unit": "°C"}
